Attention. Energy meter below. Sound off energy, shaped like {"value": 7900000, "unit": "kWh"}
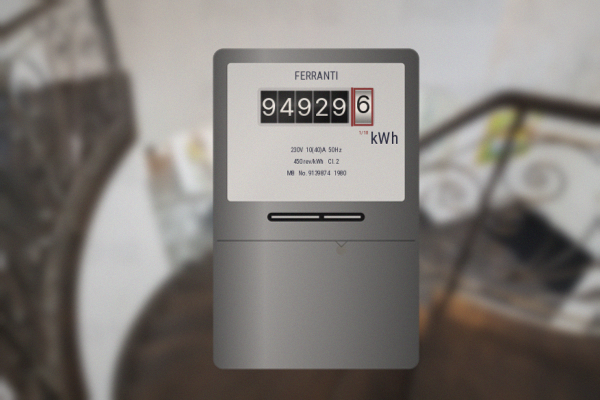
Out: {"value": 94929.6, "unit": "kWh"}
